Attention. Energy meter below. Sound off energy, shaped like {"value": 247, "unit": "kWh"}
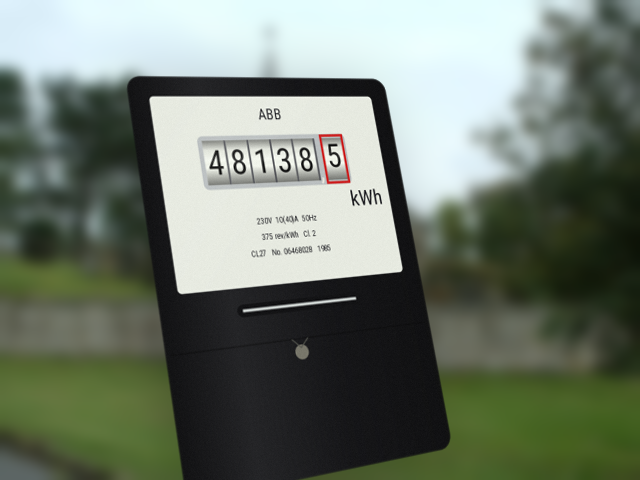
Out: {"value": 48138.5, "unit": "kWh"}
